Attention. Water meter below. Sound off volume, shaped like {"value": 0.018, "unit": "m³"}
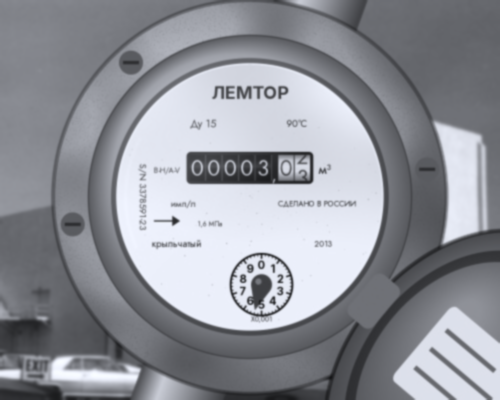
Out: {"value": 3.025, "unit": "m³"}
